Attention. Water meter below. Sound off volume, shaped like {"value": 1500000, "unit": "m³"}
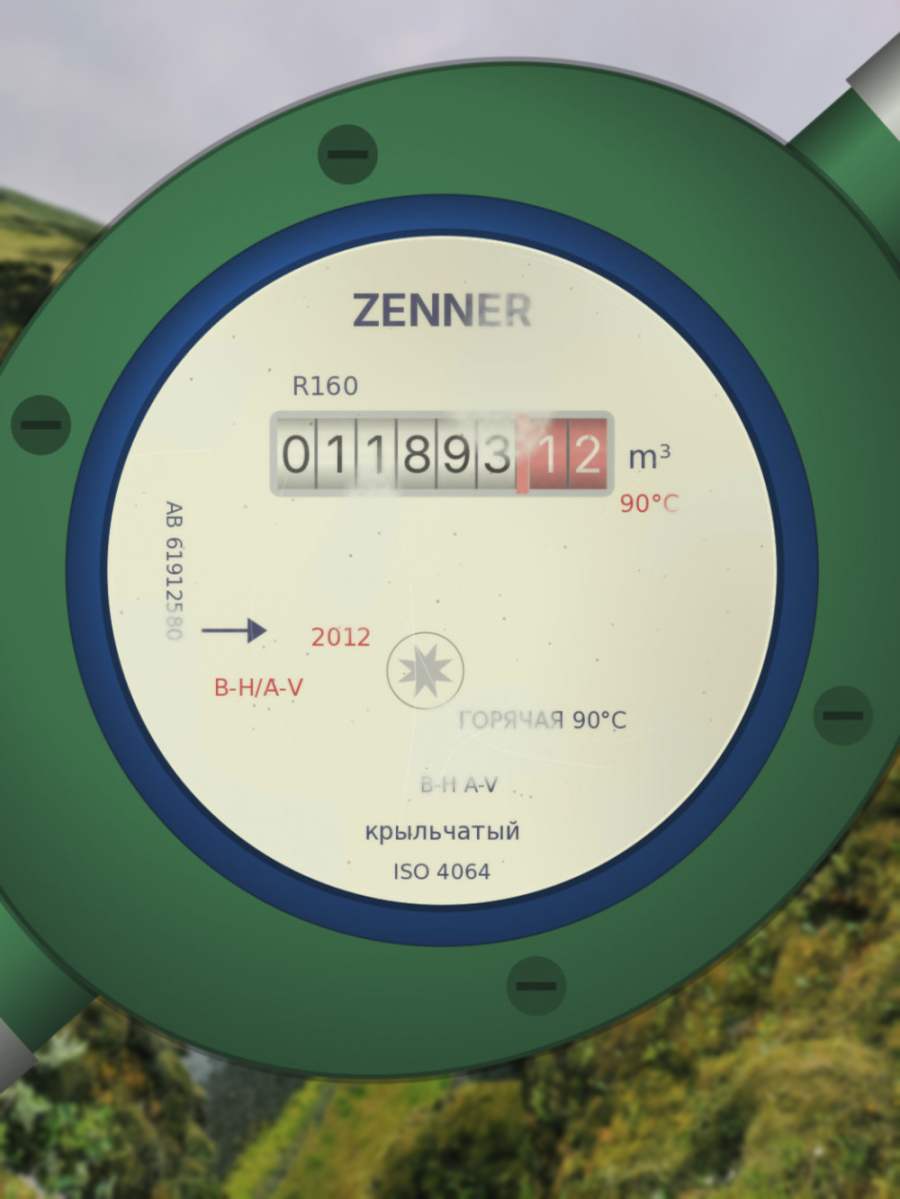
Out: {"value": 11893.12, "unit": "m³"}
